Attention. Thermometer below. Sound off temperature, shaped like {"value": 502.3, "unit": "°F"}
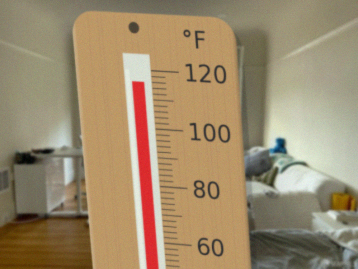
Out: {"value": 116, "unit": "°F"}
